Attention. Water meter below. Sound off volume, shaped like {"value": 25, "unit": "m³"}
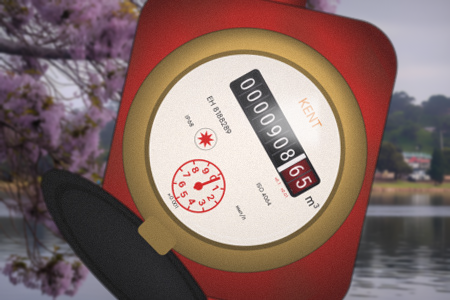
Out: {"value": 908.650, "unit": "m³"}
